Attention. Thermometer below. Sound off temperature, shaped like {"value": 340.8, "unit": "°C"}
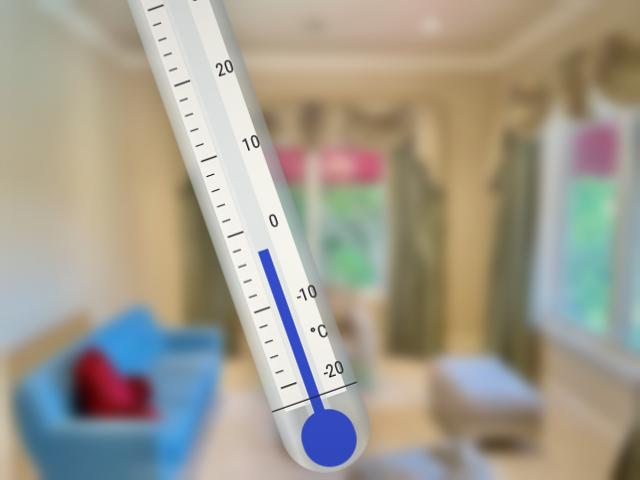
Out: {"value": -3, "unit": "°C"}
